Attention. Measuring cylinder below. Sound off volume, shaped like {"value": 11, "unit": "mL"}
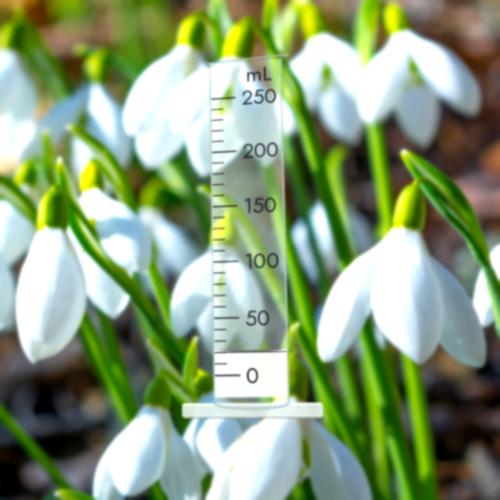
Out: {"value": 20, "unit": "mL"}
